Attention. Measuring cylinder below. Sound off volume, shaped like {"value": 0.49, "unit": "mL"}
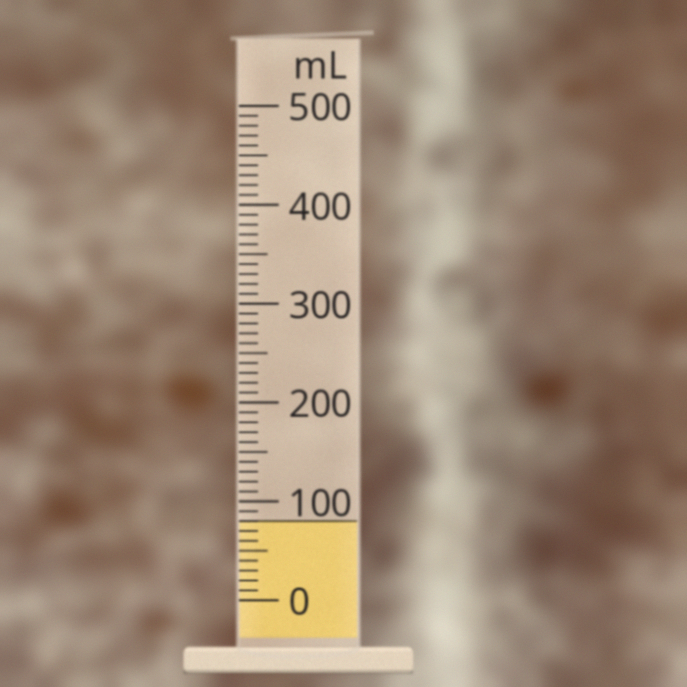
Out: {"value": 80, "unit": "mL"}
